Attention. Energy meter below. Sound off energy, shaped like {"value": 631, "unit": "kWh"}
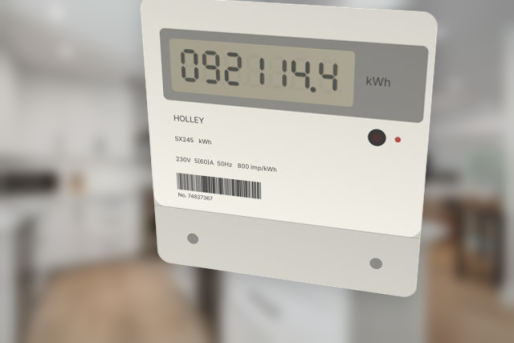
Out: {"value": 92114.4, "unit": "kWh"}
